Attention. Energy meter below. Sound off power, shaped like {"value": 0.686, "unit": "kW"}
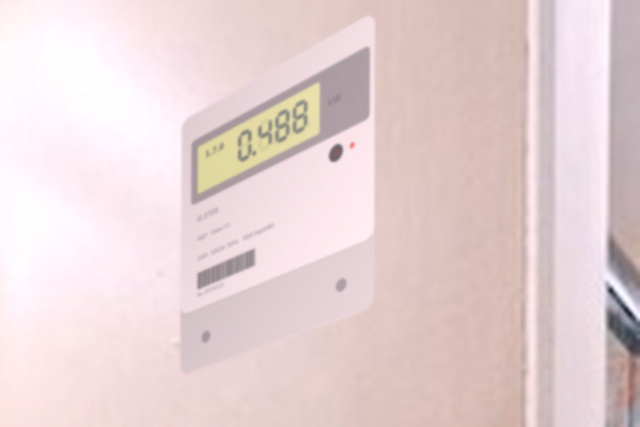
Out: {"value": 0.488, "unit": "kW"}
